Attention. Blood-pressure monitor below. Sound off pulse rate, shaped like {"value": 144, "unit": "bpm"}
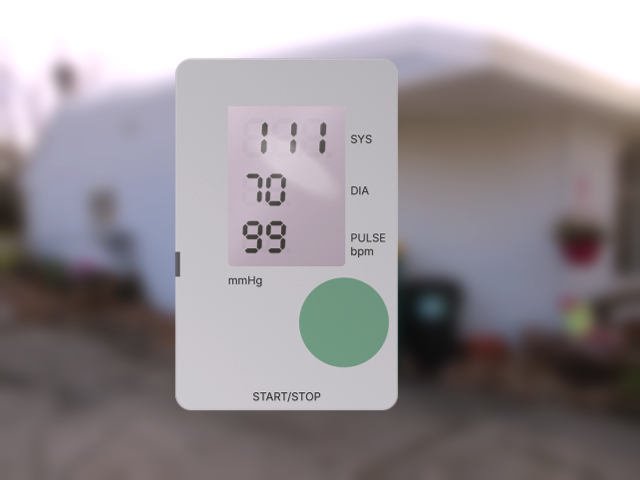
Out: {"value": 99, "unit": "bpm"}
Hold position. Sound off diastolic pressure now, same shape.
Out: {"value": 70, "unit": "mmHg"}
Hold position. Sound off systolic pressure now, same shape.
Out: {"value": 111, "unit": "mmHg"}
